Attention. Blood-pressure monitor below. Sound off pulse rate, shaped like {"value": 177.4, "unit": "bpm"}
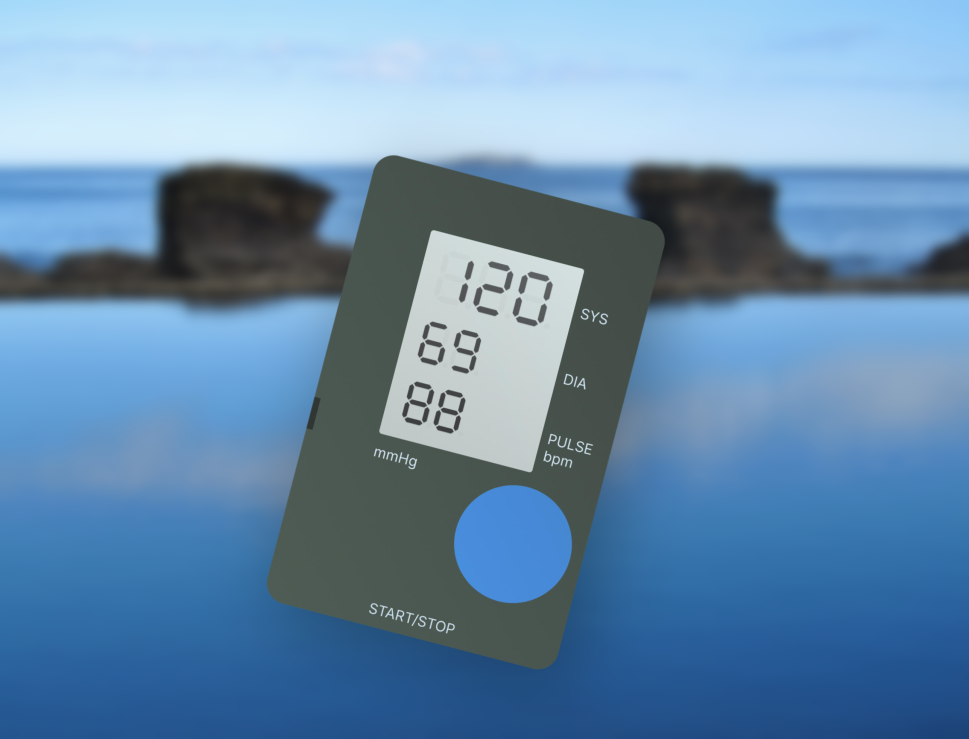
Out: {"value": 88, "unit": "bpm"}
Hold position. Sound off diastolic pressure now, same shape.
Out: {"value": 69, "unit": "mmHg"}
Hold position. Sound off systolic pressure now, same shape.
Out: {"value": 120, "unit": "mmHg"}
